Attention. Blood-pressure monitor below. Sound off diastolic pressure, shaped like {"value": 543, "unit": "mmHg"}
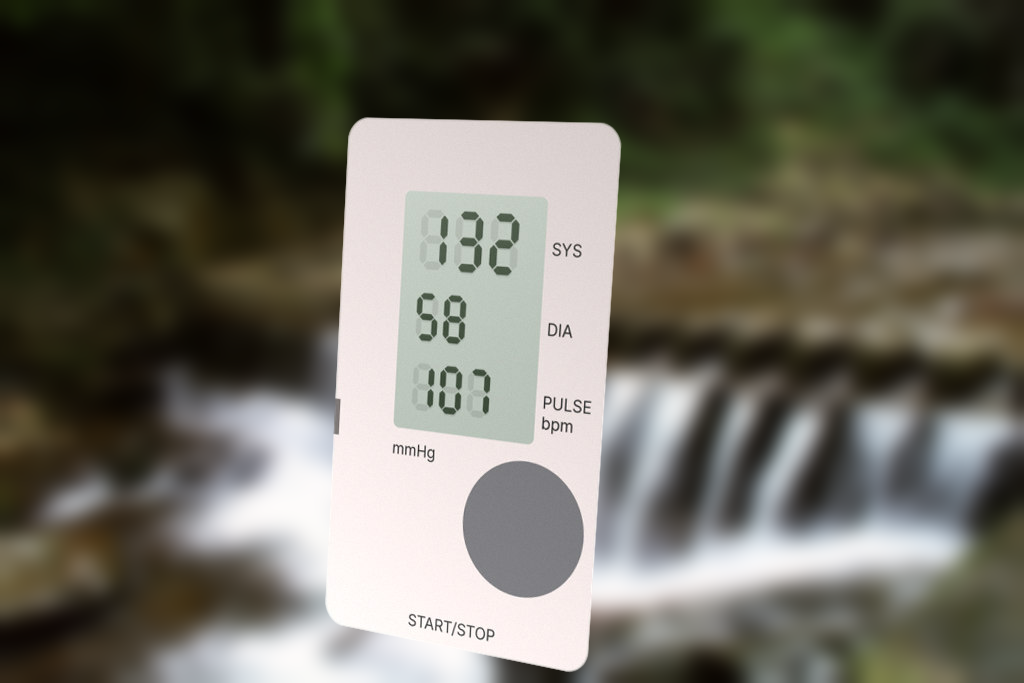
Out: {"value": 58, "unit": "mmHg"}
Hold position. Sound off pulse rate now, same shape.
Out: {"value": 107, "unit": "bpm"}
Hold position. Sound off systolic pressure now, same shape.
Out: {"value": 132, "unit": "mmHg"}
